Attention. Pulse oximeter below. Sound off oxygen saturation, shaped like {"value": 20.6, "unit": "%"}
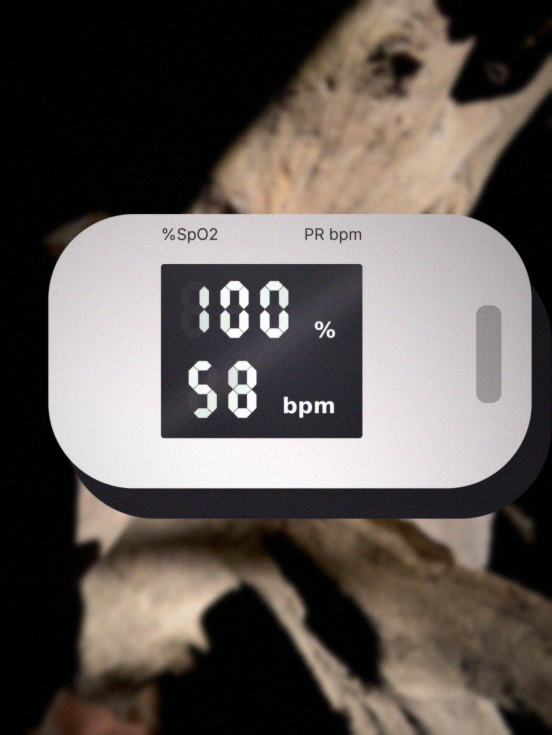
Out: {"value": 100, "unit": "%"}
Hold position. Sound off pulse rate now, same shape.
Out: {"value": 58, "unit": "bpm"}
